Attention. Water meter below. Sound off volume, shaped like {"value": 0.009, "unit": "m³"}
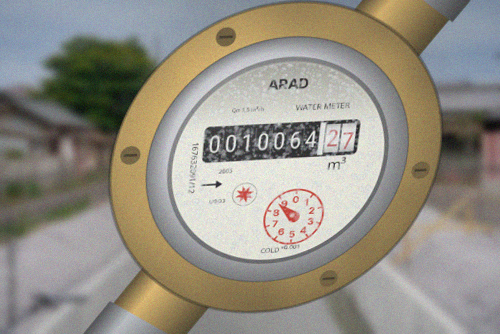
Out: {"value": 10064.268, "unit": "m³"}
